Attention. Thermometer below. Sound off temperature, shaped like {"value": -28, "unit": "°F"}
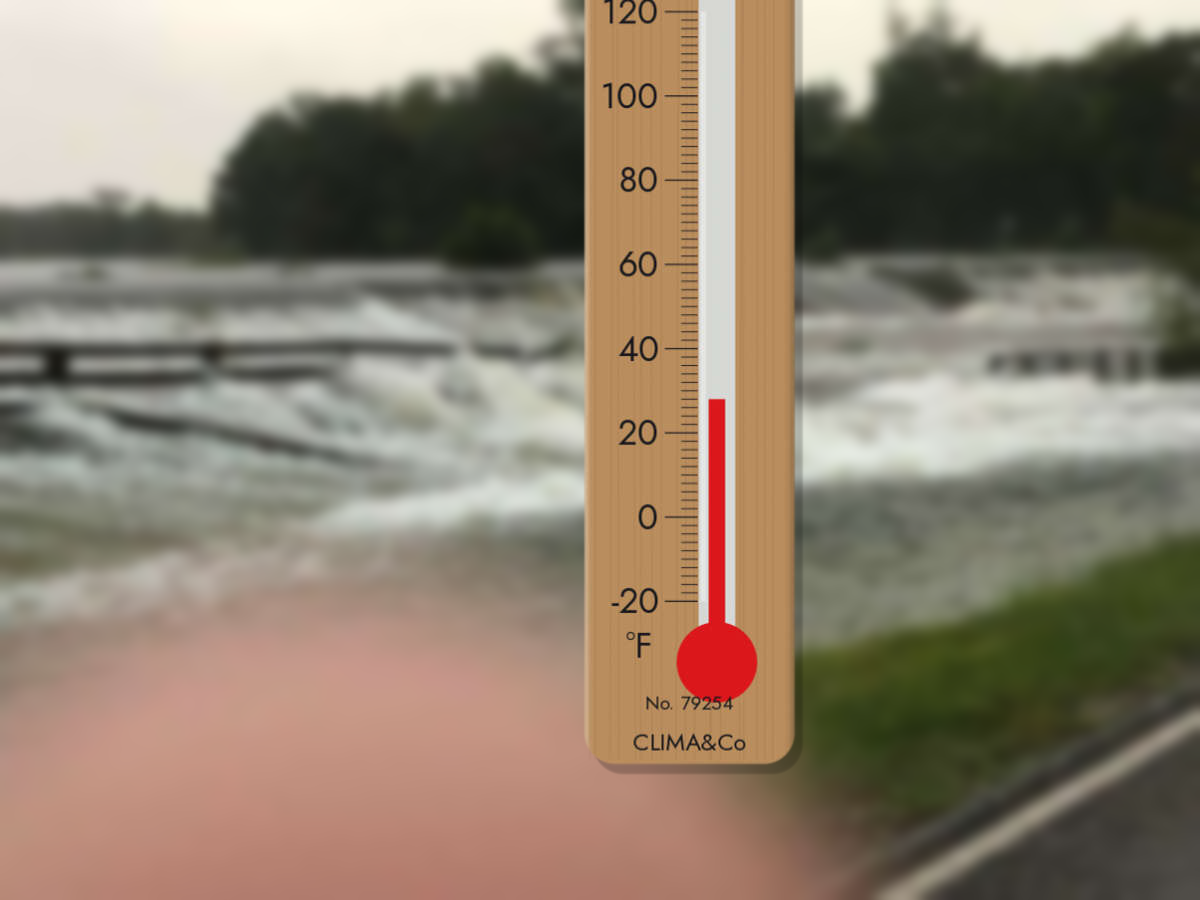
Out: {"value": 28, "unit": "°F"}
